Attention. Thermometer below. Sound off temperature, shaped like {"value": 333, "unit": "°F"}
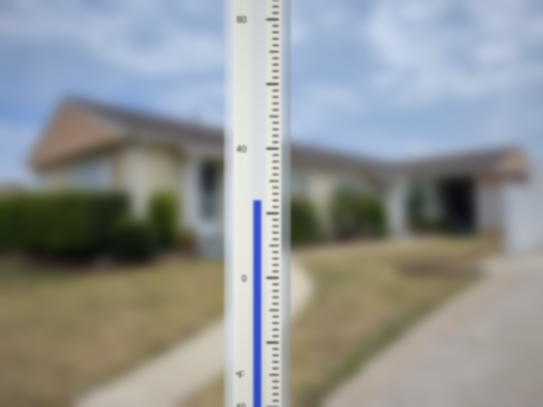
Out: {"value": 24, "unit": "°F"}
